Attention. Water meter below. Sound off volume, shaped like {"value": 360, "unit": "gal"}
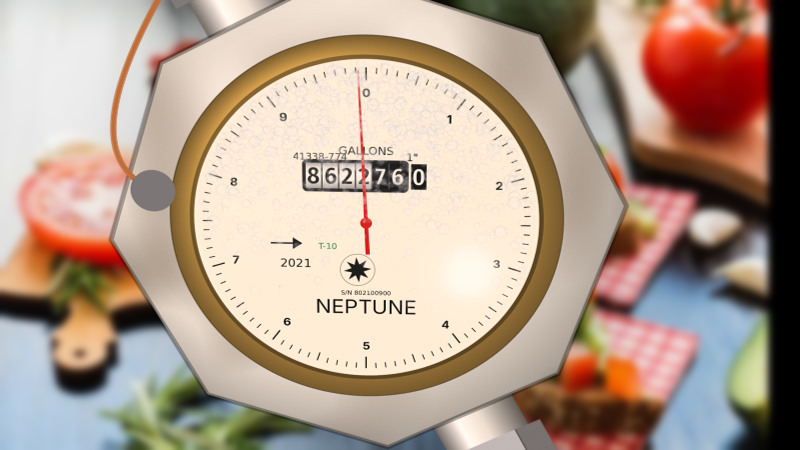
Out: {"value": 8622759.9, "unit": "gal"}
